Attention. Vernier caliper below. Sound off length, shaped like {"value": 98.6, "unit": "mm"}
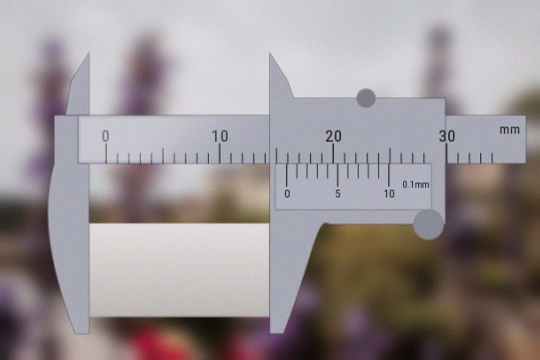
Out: {"value": 15.9, "unit": "mm"}
